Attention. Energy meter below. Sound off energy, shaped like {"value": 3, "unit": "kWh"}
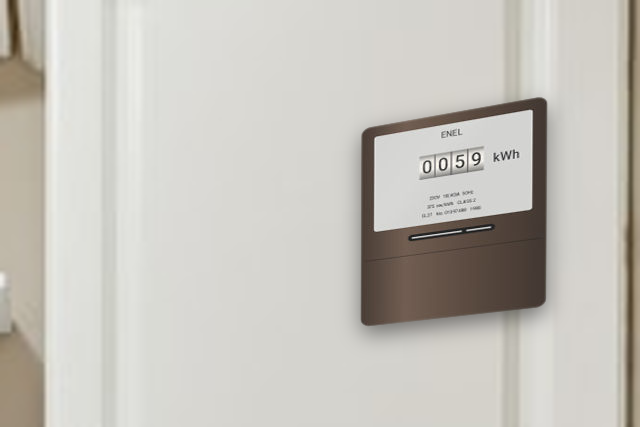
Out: {"value": 59, "unit": "kWh"}
